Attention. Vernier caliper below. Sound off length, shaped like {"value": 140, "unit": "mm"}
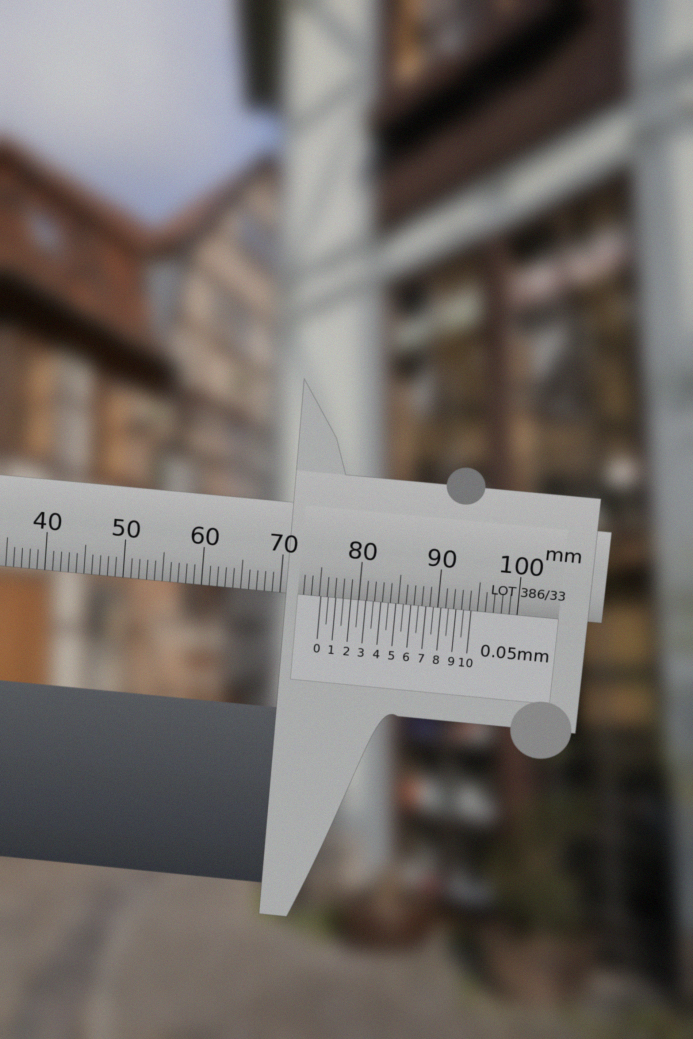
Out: {"value": 75.2, "unit": "mm"}
